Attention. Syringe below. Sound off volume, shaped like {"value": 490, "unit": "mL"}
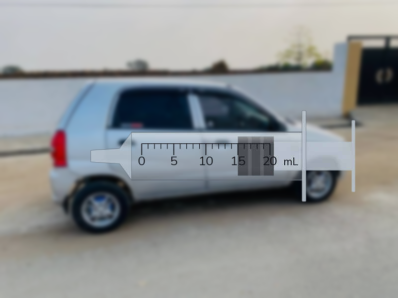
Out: {"value": 15, "unit": "mL"}
